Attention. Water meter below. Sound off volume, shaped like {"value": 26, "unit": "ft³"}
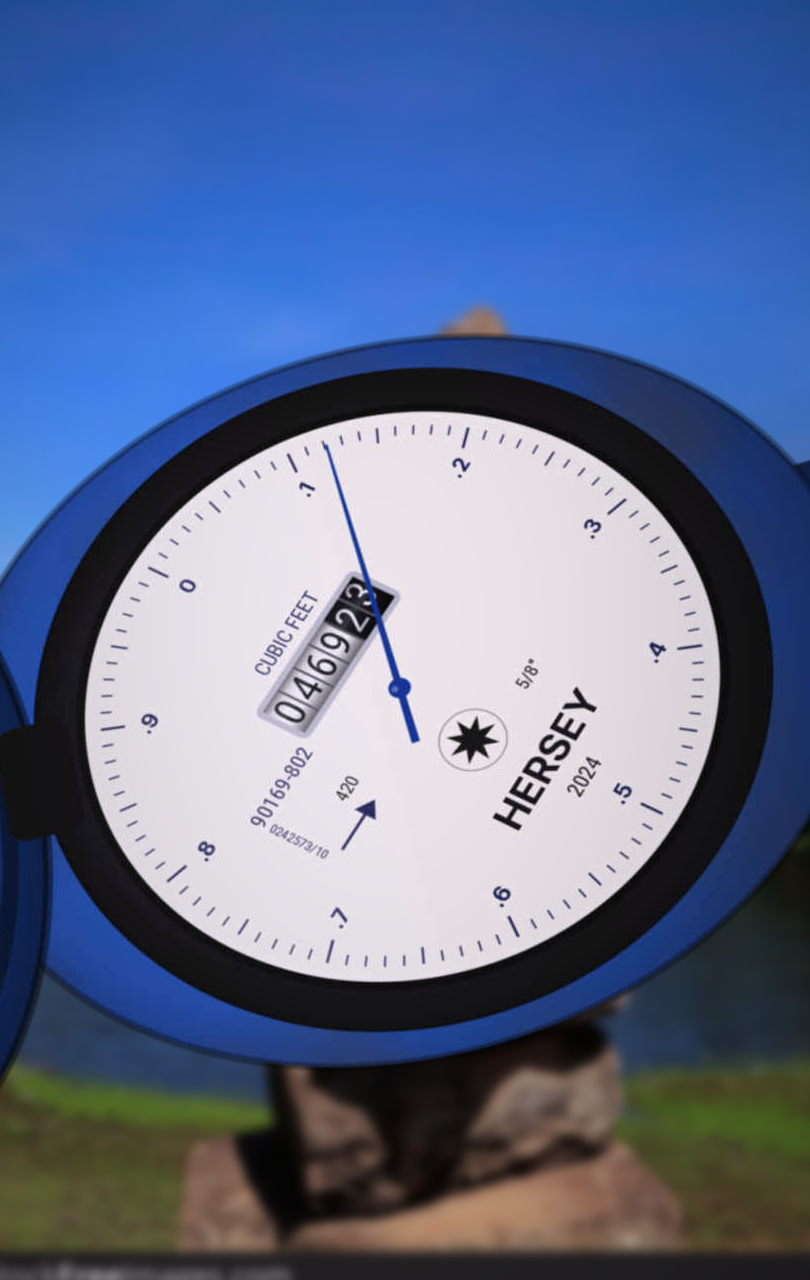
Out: {"value": 46923.12, "unit": "ft³"}
